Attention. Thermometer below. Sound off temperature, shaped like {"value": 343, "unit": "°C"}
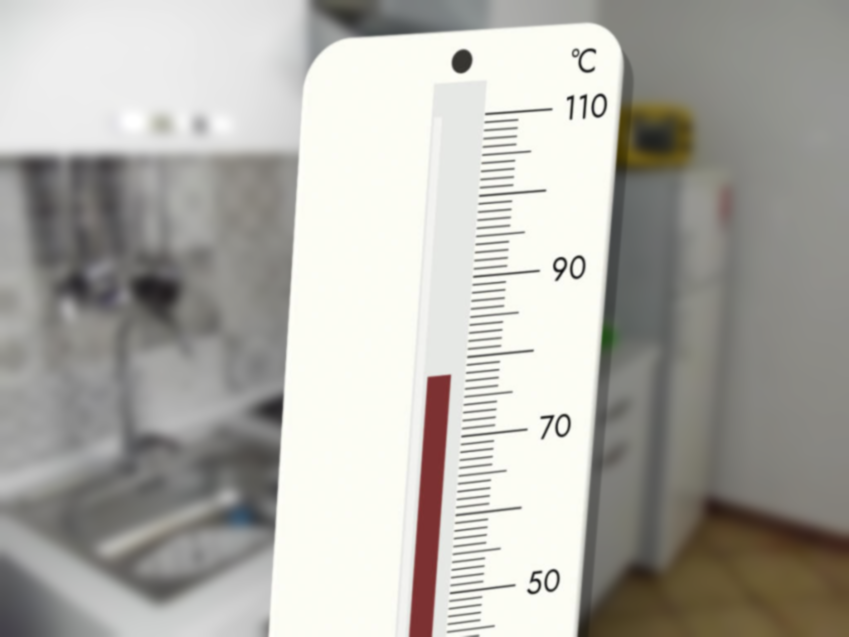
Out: {"value": 78, "unit": "°C"}
